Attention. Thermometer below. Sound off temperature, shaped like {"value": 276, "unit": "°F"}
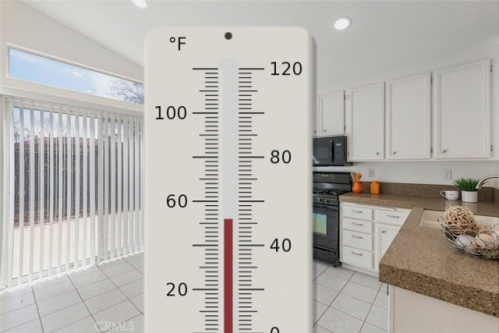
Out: {"value": 52, "unit": "°F"}
